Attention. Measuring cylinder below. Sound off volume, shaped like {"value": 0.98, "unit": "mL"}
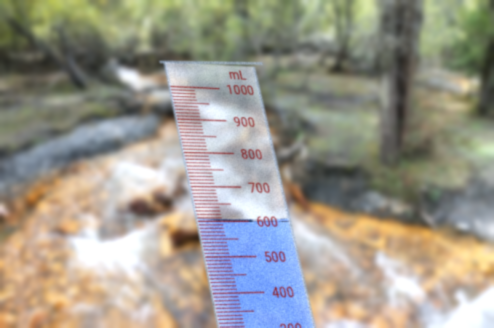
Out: {"value": 600, "unit": "mL"}
